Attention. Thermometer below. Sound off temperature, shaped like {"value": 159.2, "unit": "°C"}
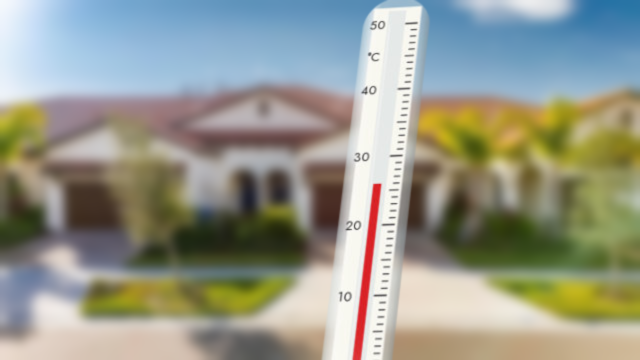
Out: {"value": 26, "unit": "°C"}
